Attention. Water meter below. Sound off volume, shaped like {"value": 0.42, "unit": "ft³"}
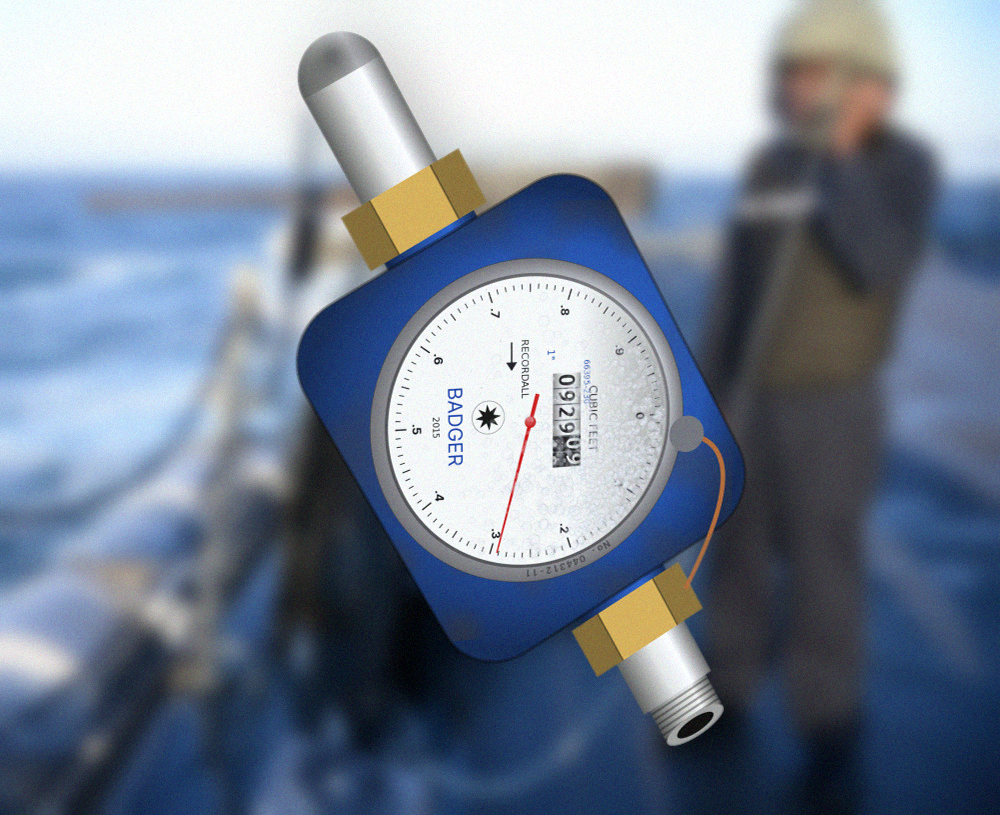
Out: {"value": 92909.29, "unit": "ft³"}
